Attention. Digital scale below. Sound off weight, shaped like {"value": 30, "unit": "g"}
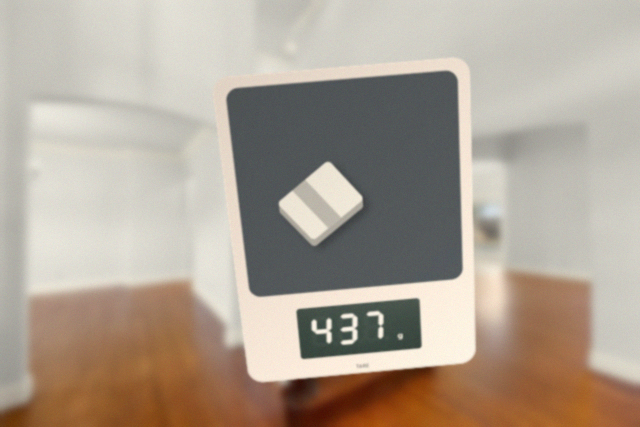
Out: {"value": 437, "unit": "g"}
